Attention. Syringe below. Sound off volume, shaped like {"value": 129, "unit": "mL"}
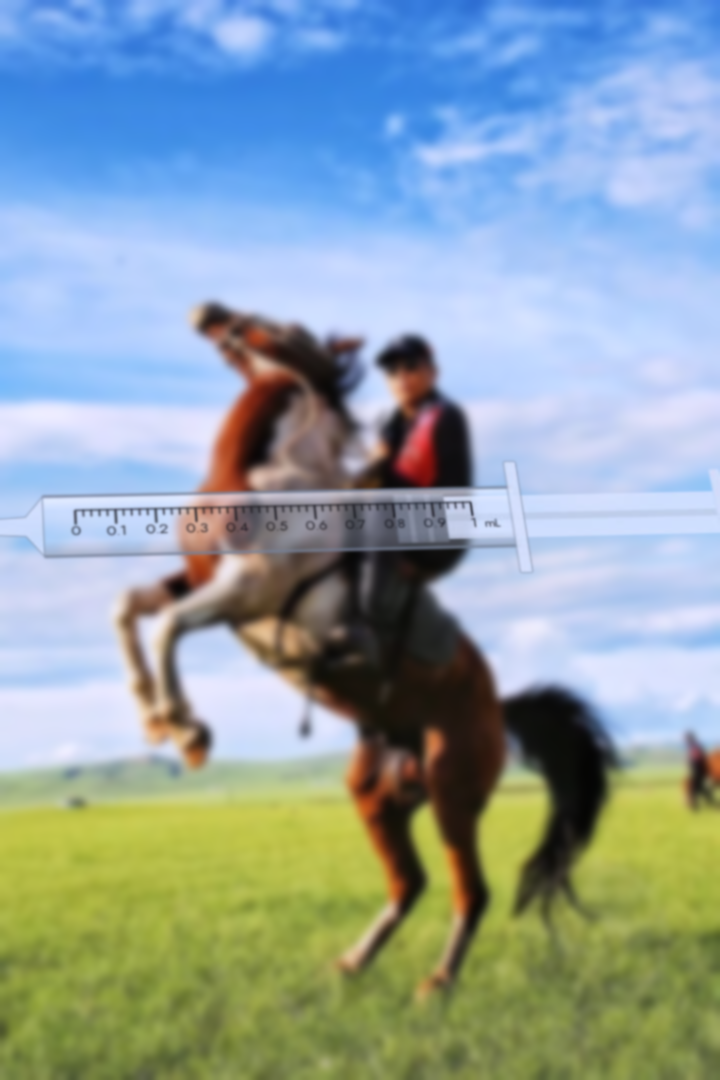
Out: {"value": 0.8, "unit": "mL"}
